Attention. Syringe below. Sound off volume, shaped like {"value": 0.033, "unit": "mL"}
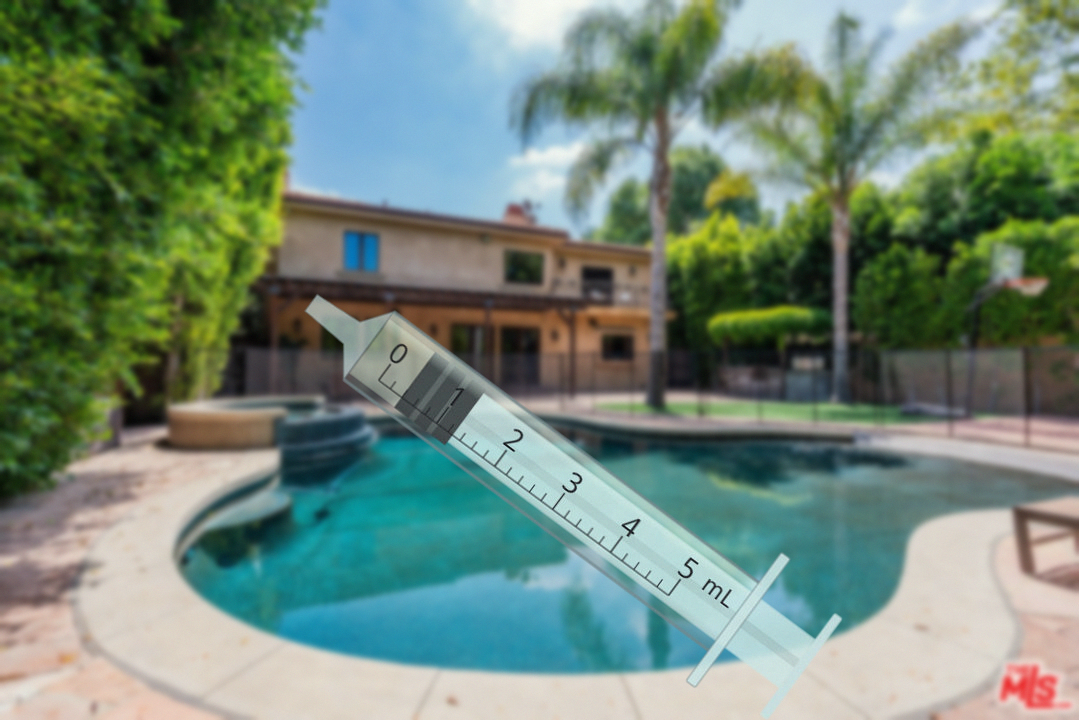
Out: {"value": 0.4, "unit": "mL"}
